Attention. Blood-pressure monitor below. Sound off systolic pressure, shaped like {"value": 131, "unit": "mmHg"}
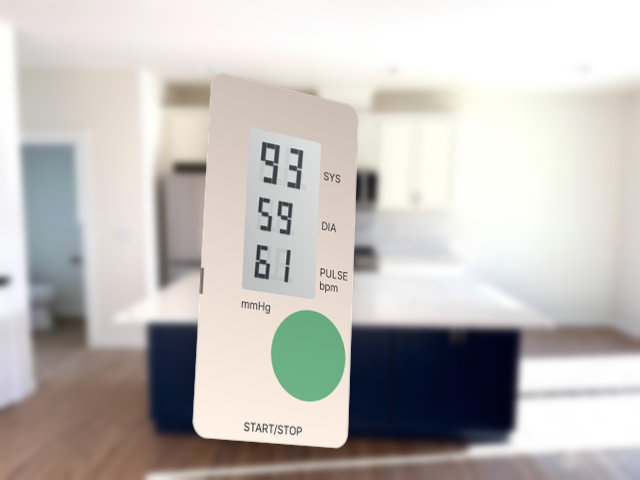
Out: {"value": 93, "unit": "mmHg"}
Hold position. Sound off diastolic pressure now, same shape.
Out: {"value": 59, "unit": "mmHg"}
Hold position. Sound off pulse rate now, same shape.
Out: {"value": 61, "unit": "bpm"}
